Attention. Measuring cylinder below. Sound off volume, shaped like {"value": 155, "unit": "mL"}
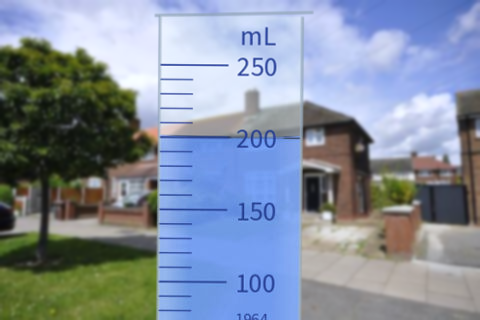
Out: {"value": 200, "unit": "mL"}
